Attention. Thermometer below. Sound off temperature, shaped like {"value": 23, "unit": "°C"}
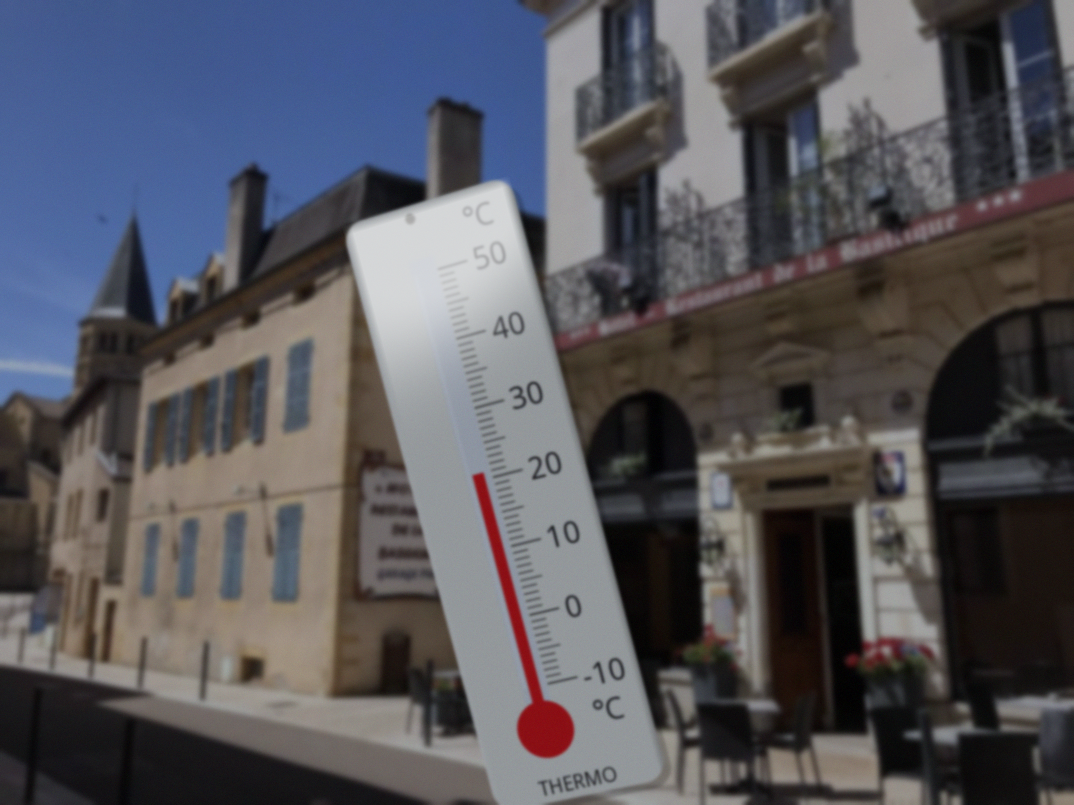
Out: {"value": 21, "unit": "°C"}
